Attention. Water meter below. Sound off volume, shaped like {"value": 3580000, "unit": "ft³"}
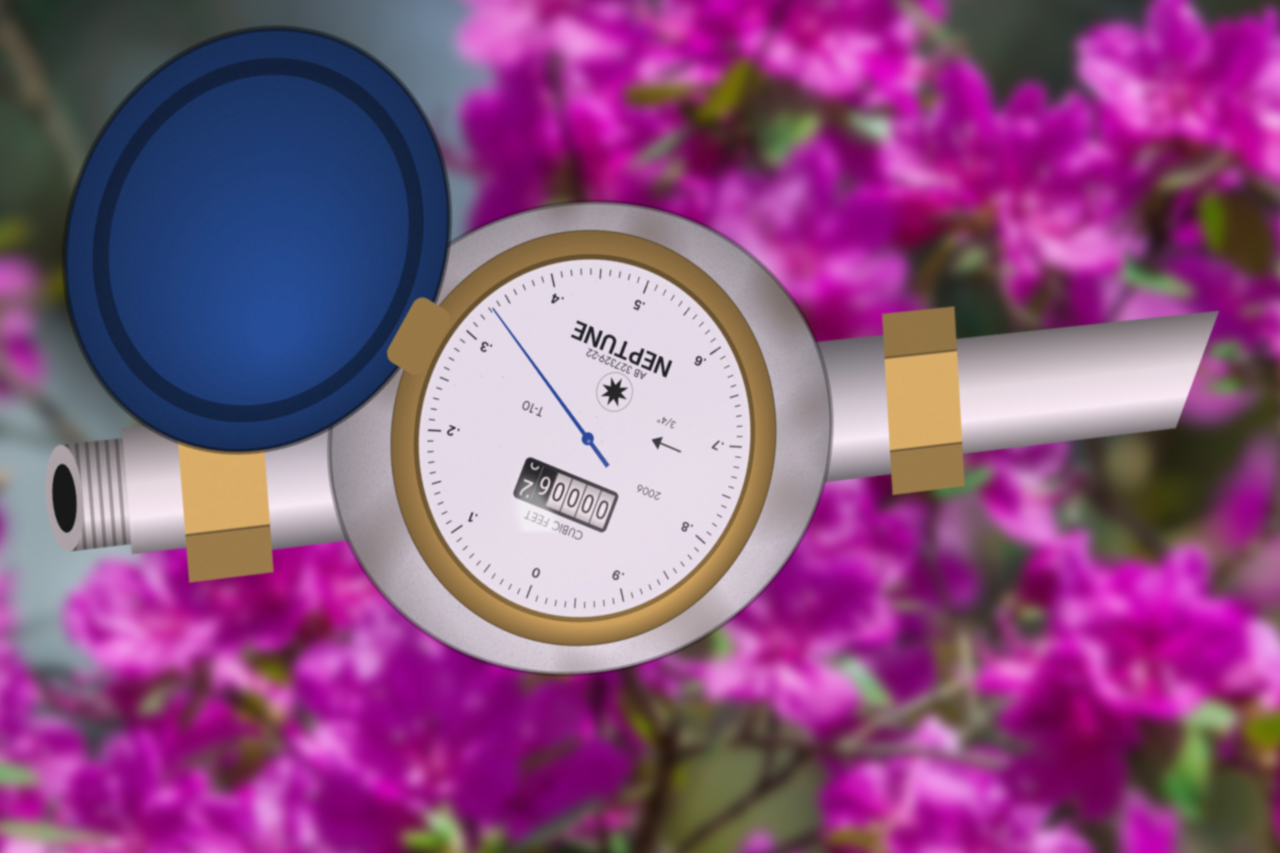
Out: {"value": 62.33, "unit": "ft³"}
